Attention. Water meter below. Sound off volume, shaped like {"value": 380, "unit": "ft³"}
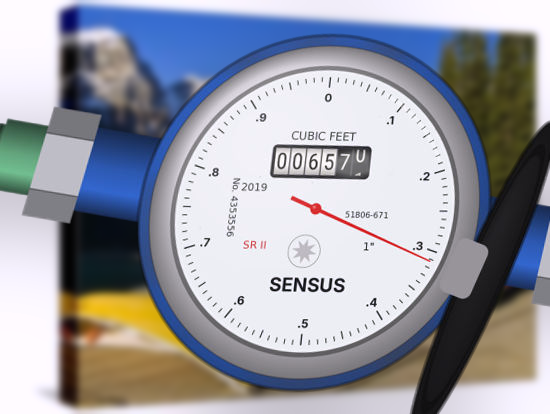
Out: {"value": 6570.31, "unit": "ft³"}
